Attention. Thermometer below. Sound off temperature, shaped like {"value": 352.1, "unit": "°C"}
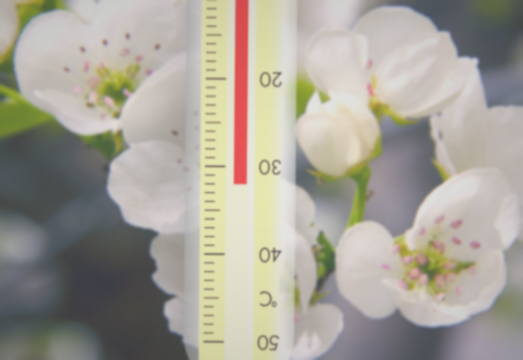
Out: {"value": 32, "unit": "°C"}
